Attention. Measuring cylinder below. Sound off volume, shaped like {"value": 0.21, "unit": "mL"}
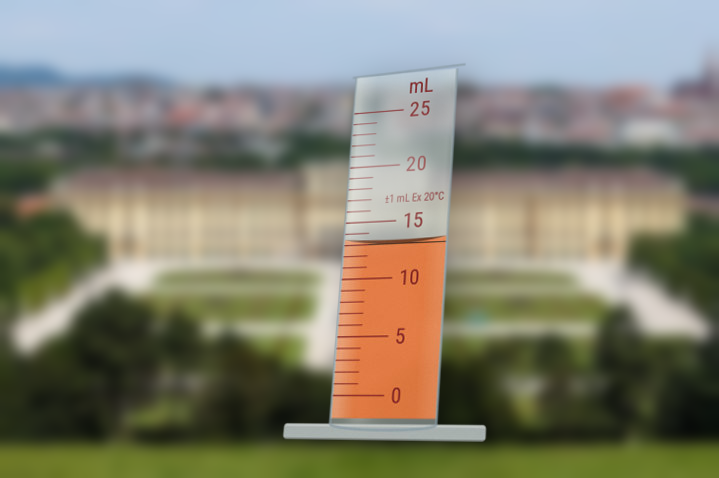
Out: {"value": 13, "unit": "mL"}
